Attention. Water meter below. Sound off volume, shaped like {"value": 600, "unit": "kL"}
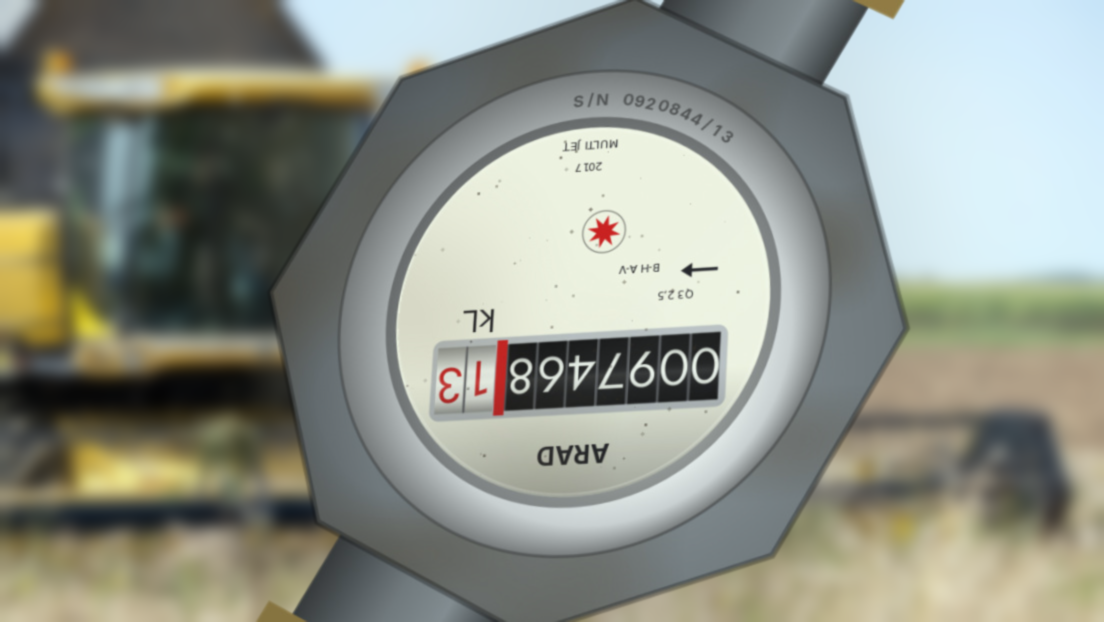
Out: {"value": 97468.13, "unit": "kL"}
